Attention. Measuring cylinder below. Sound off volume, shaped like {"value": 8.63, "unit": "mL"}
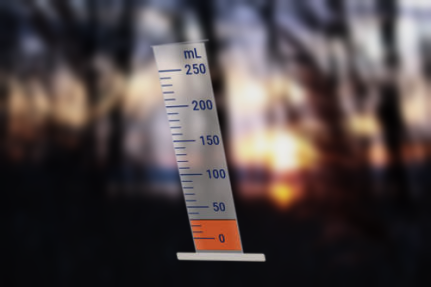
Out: {"value": 30, "unit": "mL"}
